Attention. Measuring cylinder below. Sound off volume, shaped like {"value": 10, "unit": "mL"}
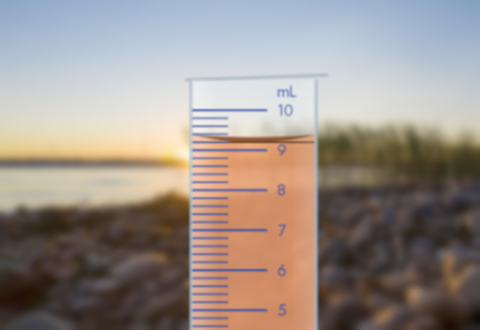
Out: {"value": 9.2, "unit": "mL"}
